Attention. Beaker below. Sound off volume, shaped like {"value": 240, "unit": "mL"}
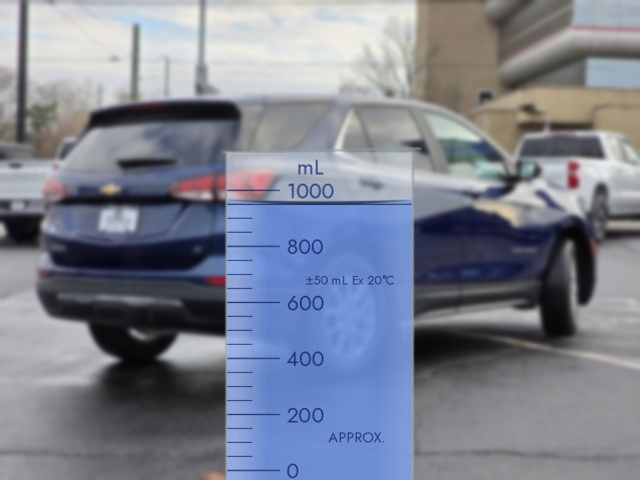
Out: {"value": 950, "unit": "mL"}
